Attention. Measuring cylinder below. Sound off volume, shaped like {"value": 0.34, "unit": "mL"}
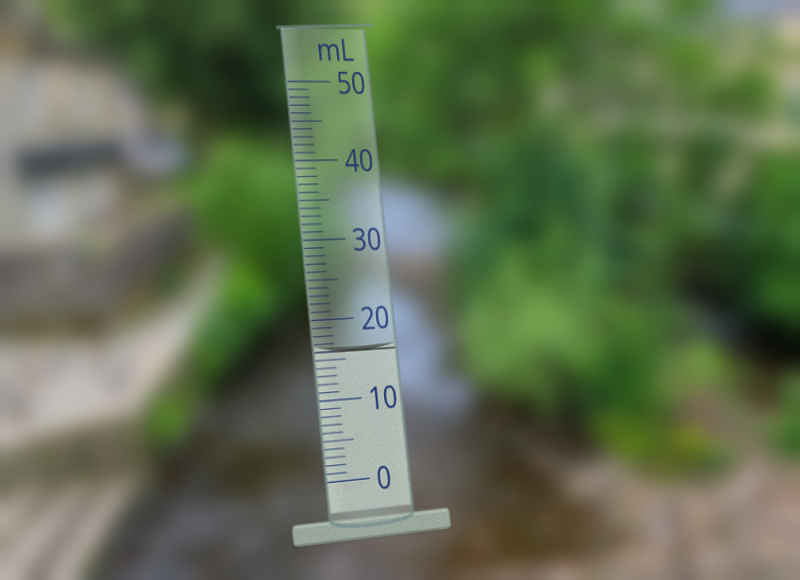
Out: {"value": 16, "unit": "mL"}
